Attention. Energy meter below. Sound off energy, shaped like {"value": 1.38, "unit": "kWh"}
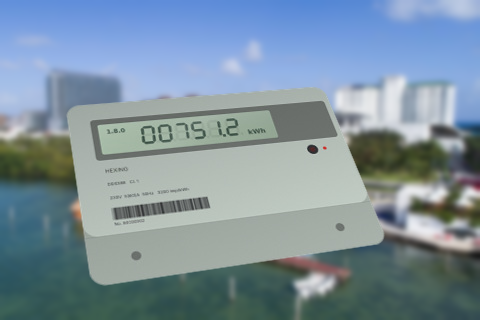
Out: {"value": 751.2, "unit": "kWh"}
